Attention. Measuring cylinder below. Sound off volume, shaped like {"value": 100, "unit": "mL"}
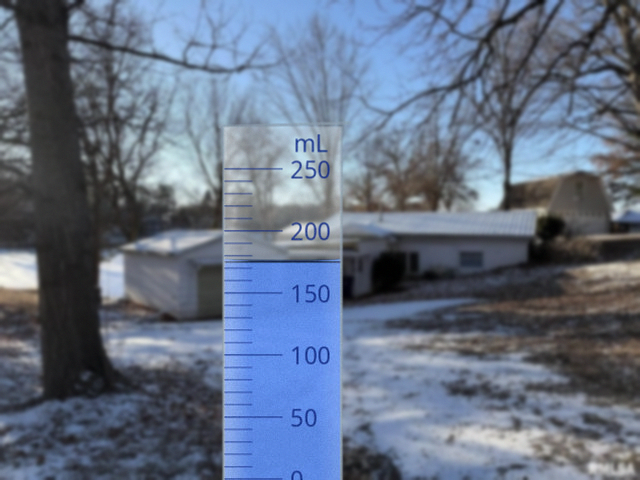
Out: {"value": 175, "unit": "mL"}
